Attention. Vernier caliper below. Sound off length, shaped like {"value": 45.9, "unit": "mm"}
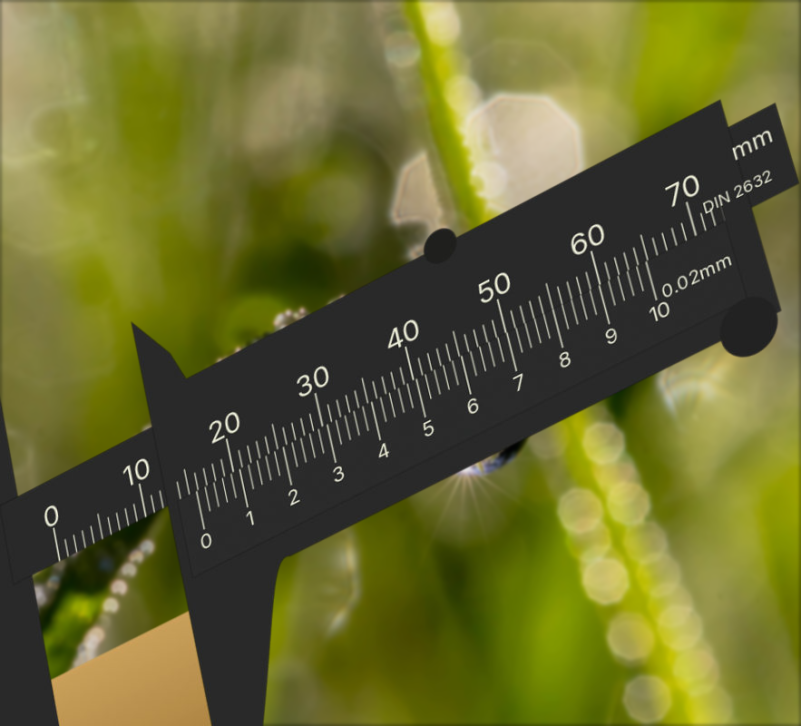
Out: {"value": 15.8, "unit": "mm"}
